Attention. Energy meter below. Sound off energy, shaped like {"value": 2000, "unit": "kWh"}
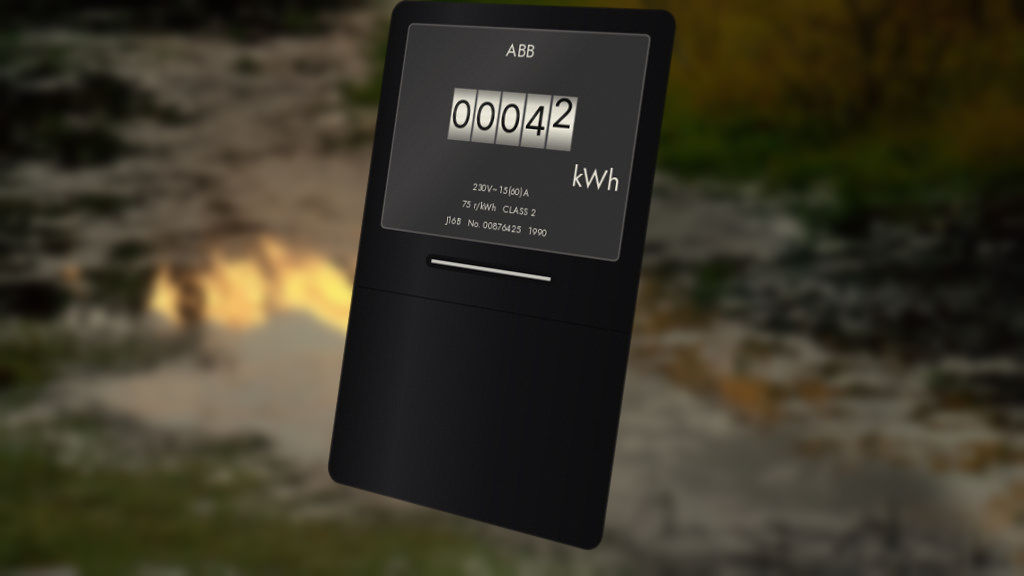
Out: {"value": 42, "unit": "kWh"}
